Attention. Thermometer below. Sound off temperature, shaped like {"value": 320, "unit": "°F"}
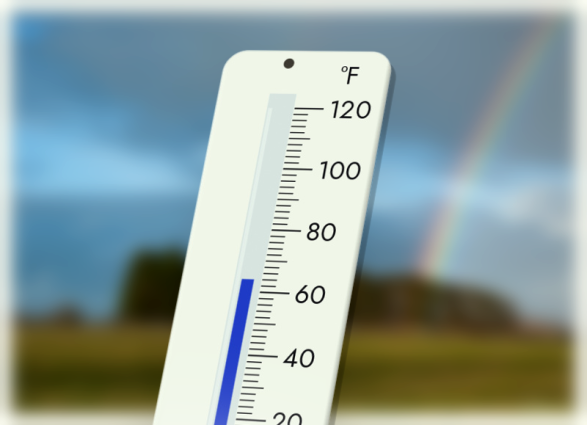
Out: {"value": 64, "unit": "°F"}
